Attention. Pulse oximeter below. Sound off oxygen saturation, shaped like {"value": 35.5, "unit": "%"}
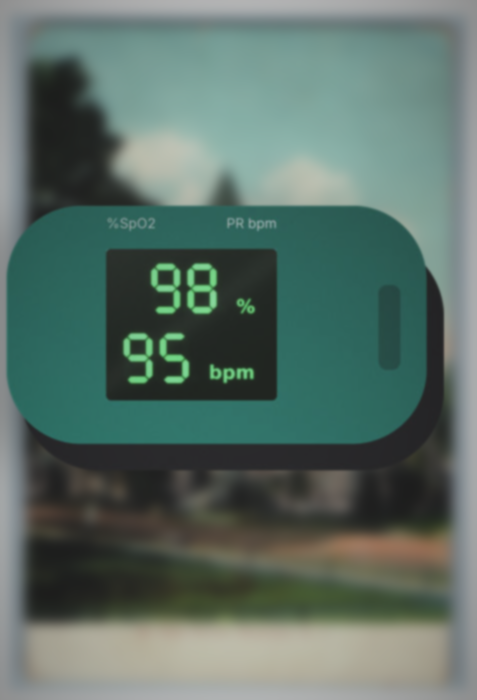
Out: {"value": 98, "unit": "%"}
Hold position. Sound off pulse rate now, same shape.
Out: {"value": 95, "unit": "bpm"}
